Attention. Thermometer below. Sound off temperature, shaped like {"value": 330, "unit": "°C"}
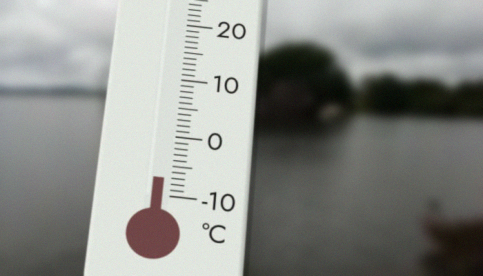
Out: {"value": -7, "unit": "°C"}
